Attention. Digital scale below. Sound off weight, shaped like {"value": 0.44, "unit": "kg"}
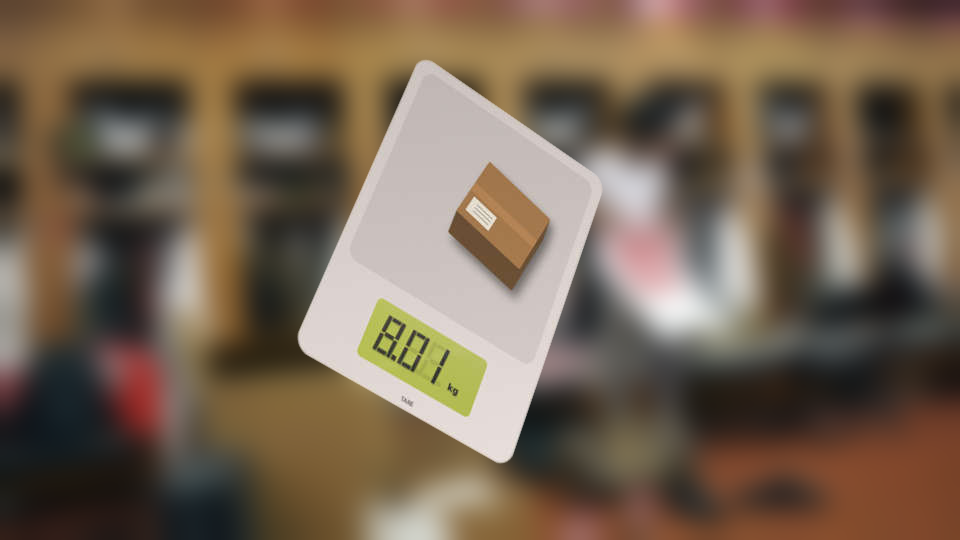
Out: {"value": 8.01, "unit": "kg"}
